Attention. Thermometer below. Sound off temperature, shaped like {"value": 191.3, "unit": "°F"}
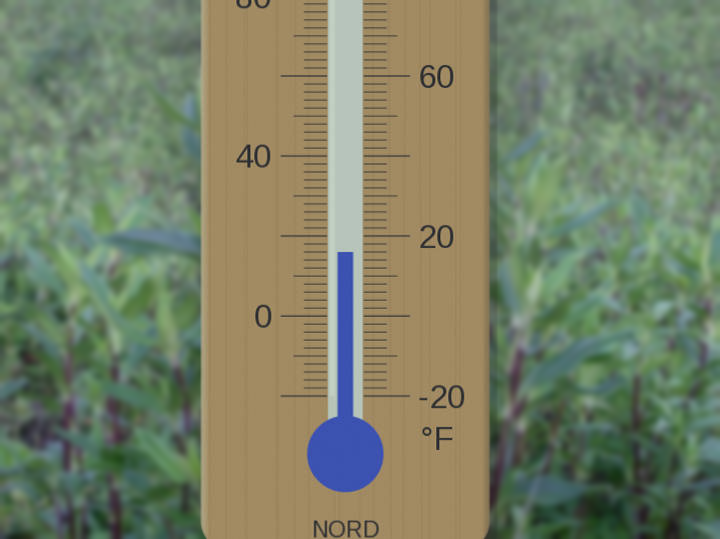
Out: {"value": 16, "unit": "°F"}
